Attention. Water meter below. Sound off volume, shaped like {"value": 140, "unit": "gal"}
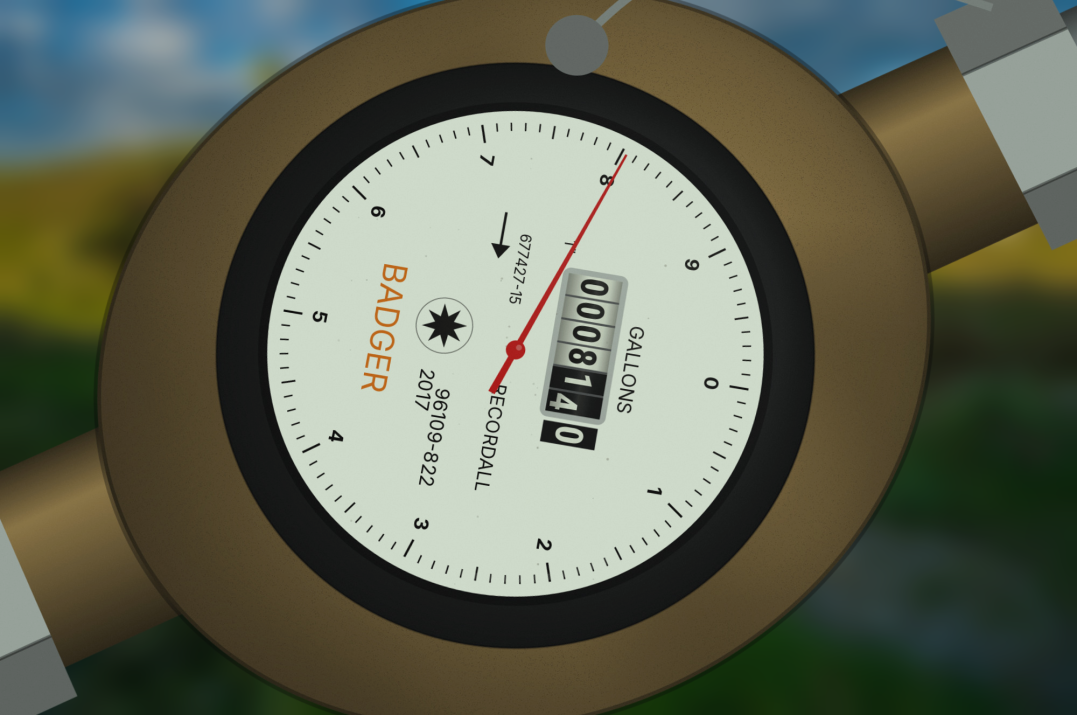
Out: {"value": 8138.0, "unit": "gal"}
